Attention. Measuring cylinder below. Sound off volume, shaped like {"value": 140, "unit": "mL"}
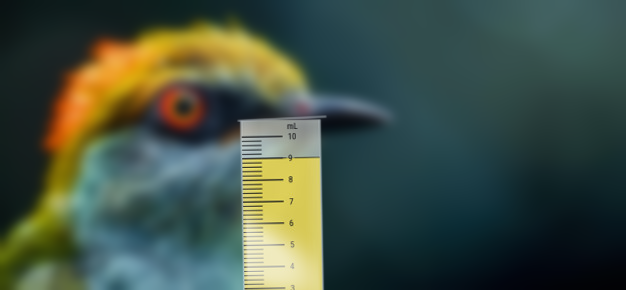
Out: {"value": 9, "unit": "mL"}
